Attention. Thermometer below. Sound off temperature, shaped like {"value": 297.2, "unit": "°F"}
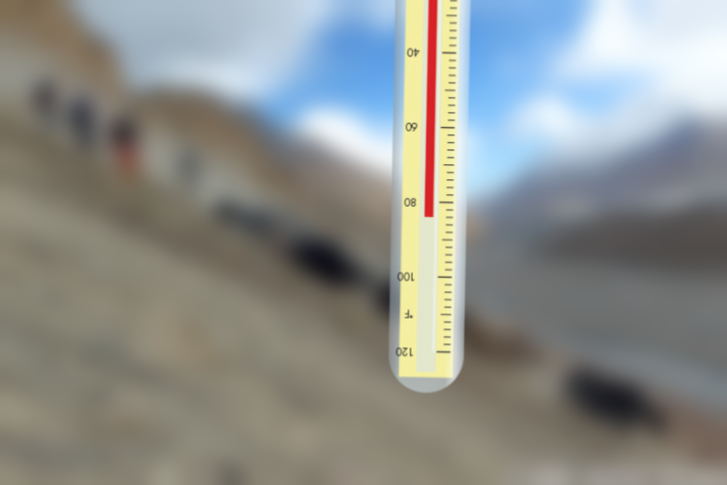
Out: {"value": 84, "unit": "°F"}
